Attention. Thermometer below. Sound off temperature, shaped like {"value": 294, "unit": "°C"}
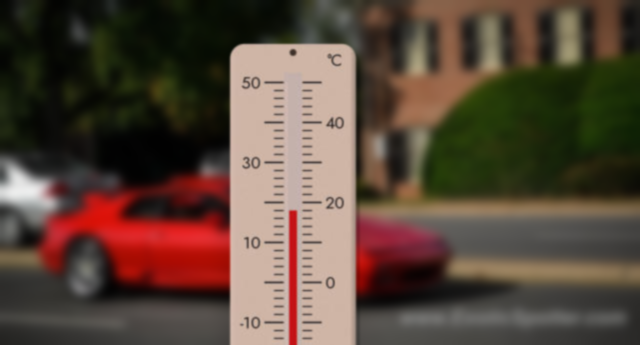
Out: {"value": 18, "unit": "°C"}
